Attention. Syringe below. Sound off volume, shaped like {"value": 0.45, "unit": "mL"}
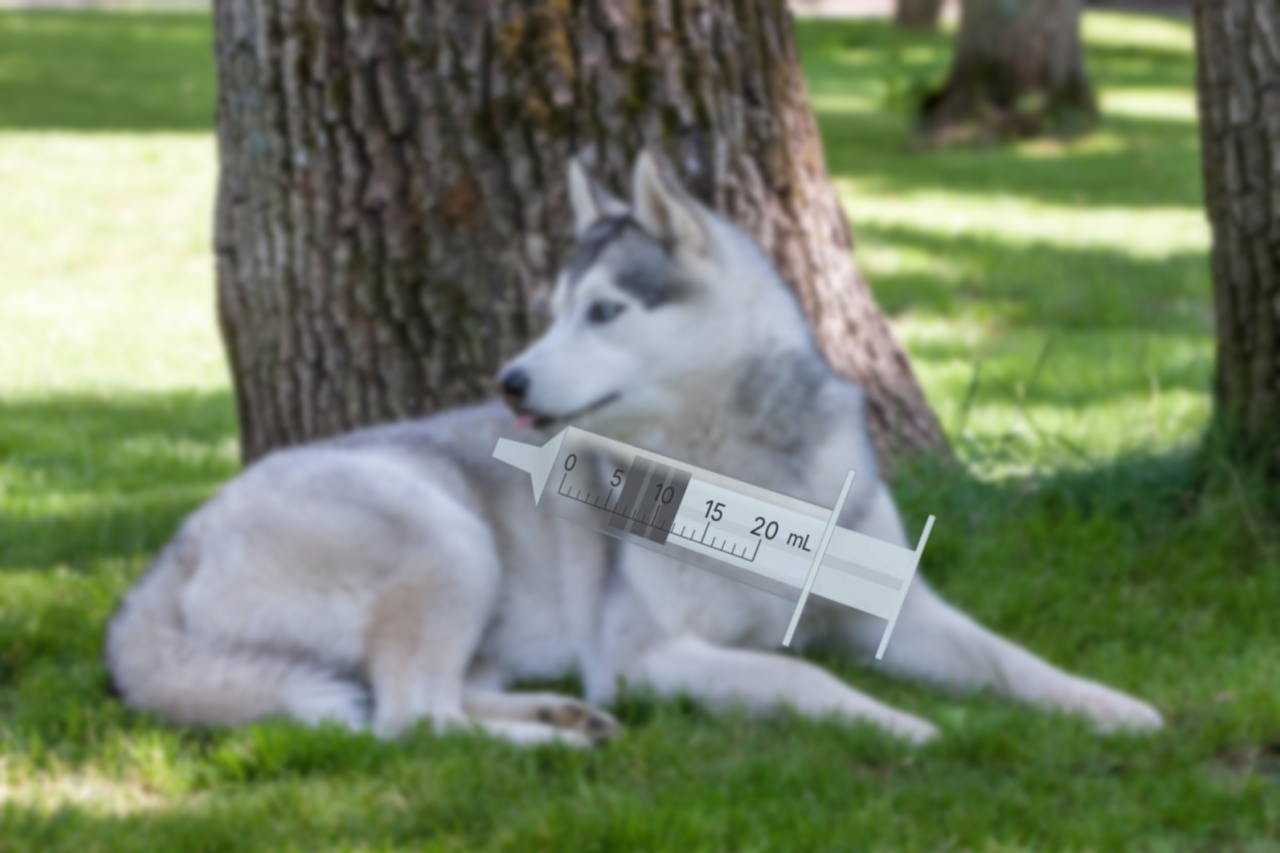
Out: {"value": 6, "unit": "mL"}
